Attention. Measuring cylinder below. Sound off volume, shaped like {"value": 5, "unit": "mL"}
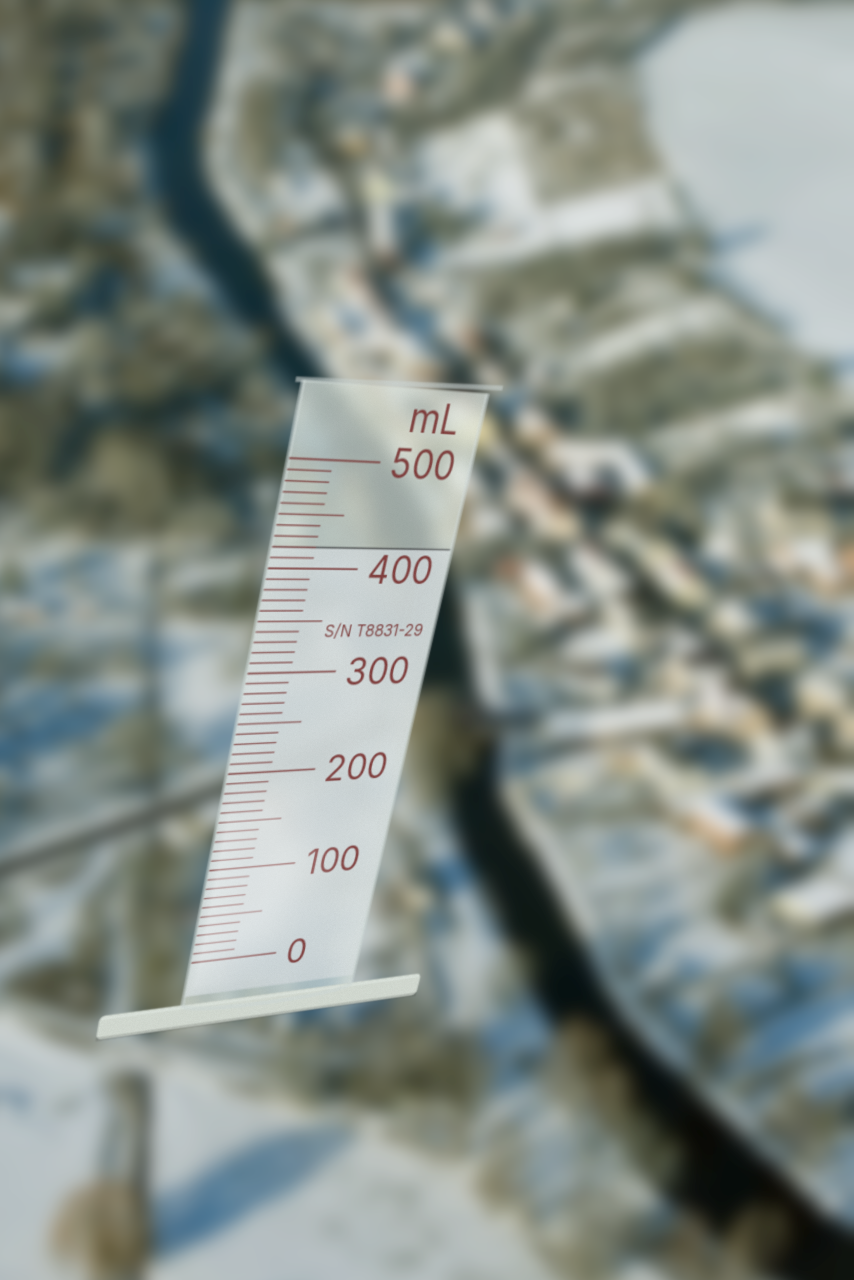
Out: {"value": 420, "unit": "mL"}
